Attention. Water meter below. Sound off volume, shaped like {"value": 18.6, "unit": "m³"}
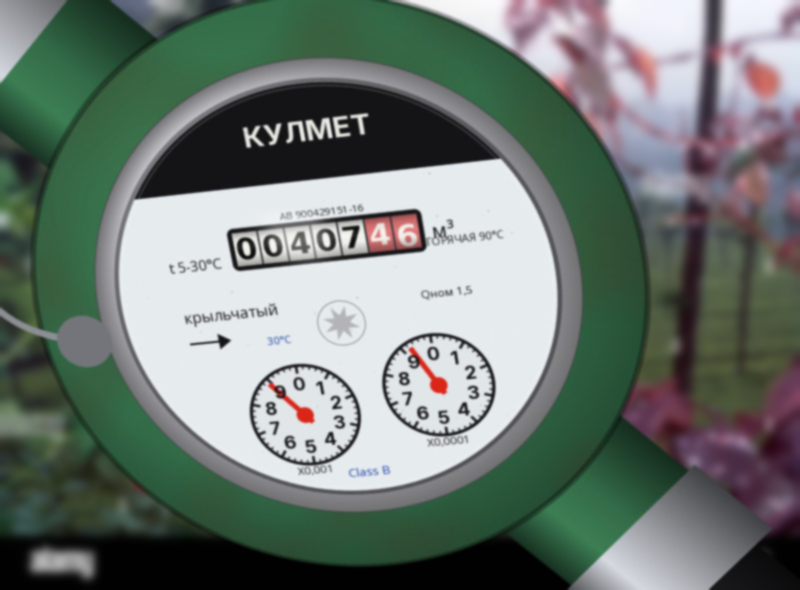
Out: {"value": 407.4589, "unit": "m³"}
